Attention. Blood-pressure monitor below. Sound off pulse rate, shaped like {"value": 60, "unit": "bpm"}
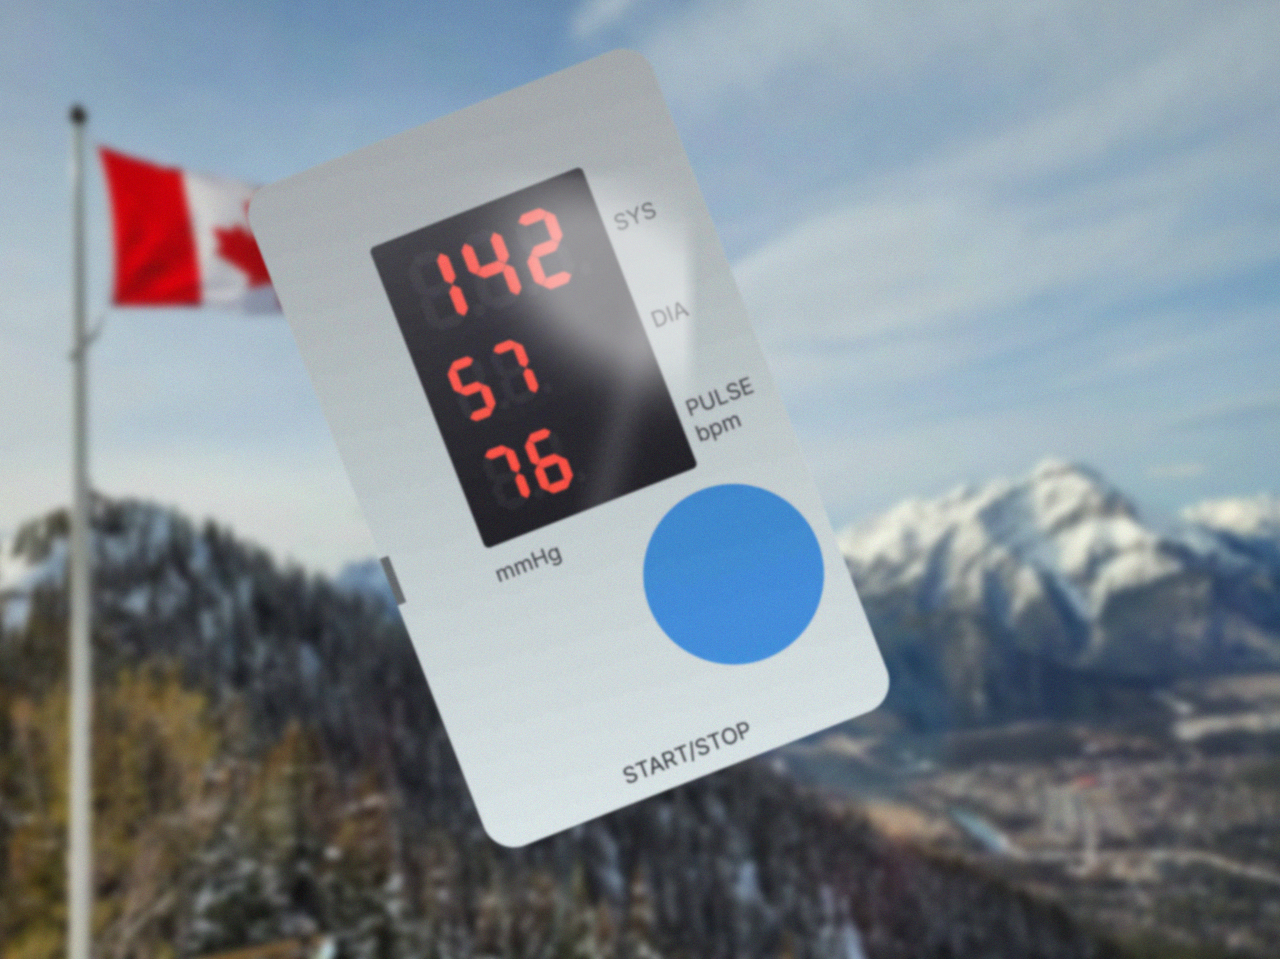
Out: {"value": 76, "unit": "bpm"}
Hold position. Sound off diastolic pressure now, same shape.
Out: {"value": 57, "unit": "mmHg"}
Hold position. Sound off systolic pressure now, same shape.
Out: {"value": 142, "unit": "mmHg"}
